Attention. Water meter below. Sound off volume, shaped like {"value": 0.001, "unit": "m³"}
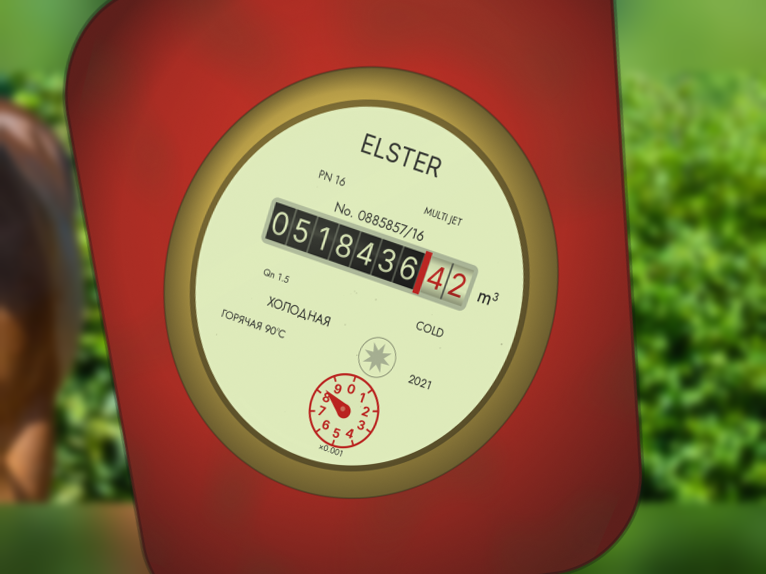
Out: {"value": 518436.428, "unit": "m³"}
